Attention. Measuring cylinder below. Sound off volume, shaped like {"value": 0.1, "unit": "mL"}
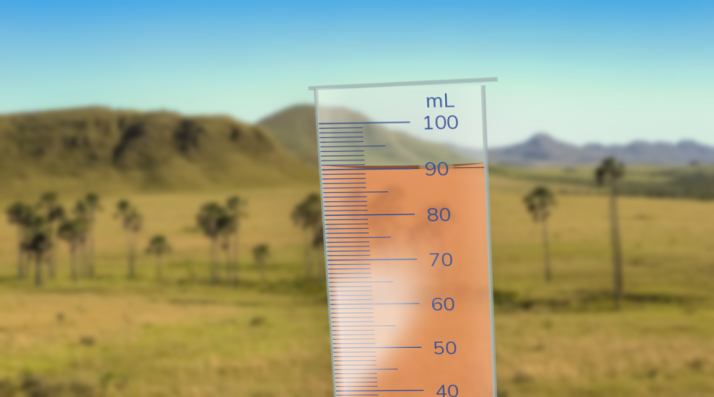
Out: {"value": 90, "unit": "mL"}
